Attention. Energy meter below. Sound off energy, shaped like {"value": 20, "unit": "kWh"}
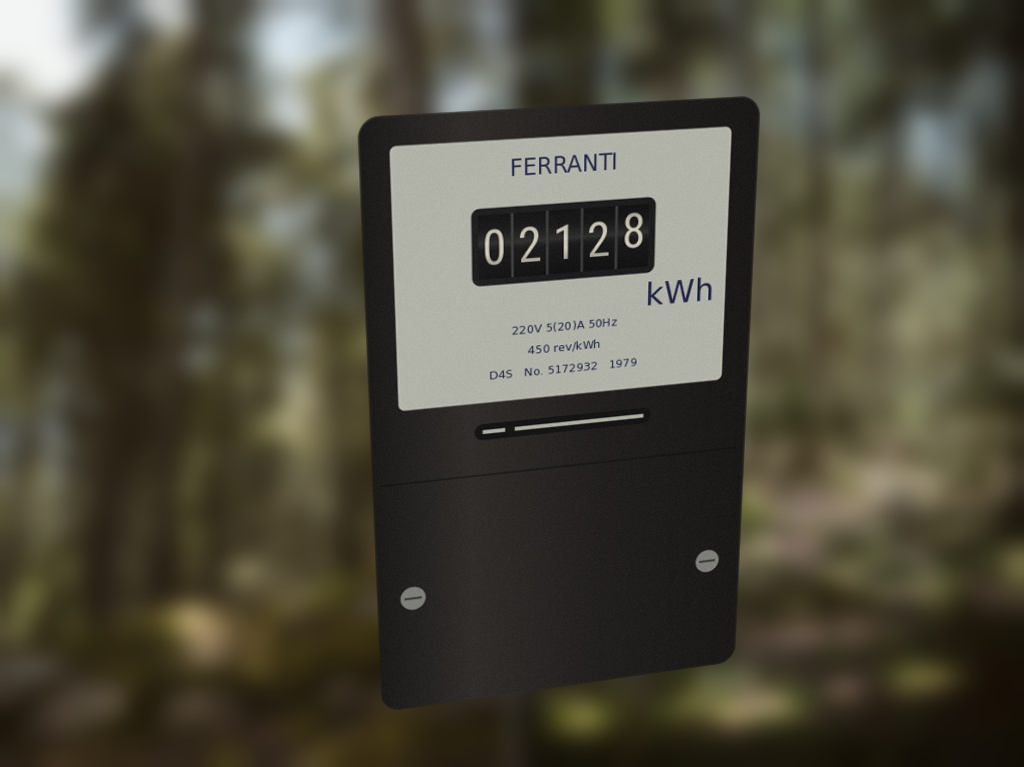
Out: {"value": 2128, "unit": "kWh"}
